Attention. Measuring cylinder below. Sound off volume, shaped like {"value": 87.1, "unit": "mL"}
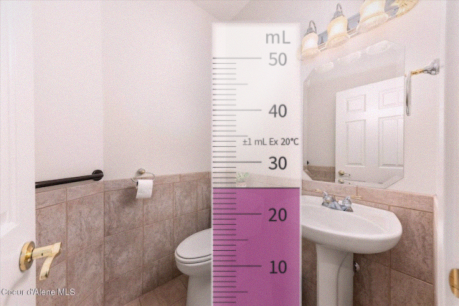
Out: {"value": 25, "unit": "mL"}
